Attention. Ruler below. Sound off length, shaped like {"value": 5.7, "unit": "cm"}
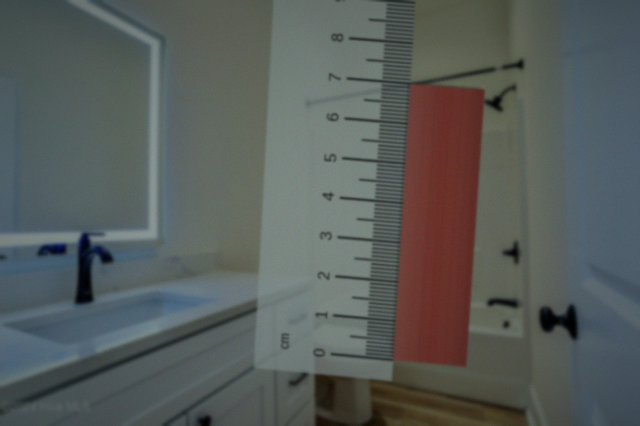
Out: {"value": 7, "unit": "cm"}
